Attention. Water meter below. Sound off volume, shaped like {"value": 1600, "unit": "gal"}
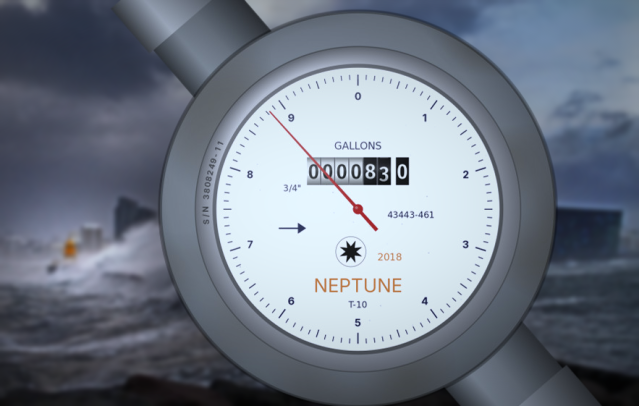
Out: {"value": 828.8, "unit": "gal"}
